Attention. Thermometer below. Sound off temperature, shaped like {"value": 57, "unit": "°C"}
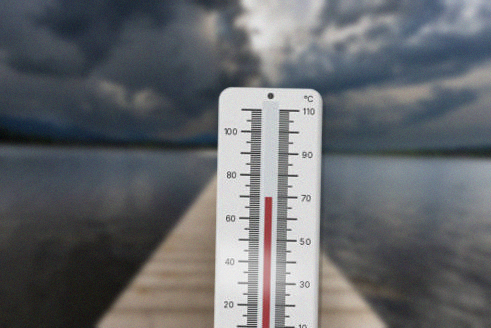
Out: {"value": 70, "unit": "°C"}
